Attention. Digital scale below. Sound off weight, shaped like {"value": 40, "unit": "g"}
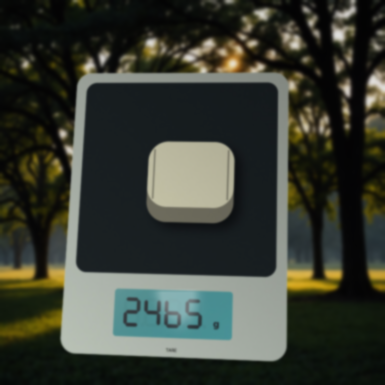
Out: {"value": 2465, "unit": "g"}
